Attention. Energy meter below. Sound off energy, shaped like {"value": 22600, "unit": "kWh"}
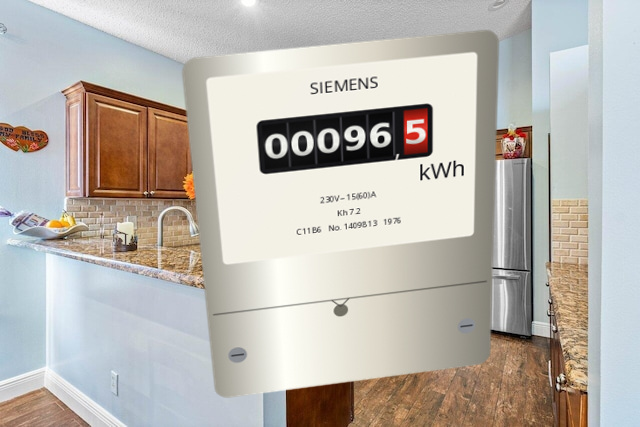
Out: {"value": 96.5, "unit": "kWh"}
